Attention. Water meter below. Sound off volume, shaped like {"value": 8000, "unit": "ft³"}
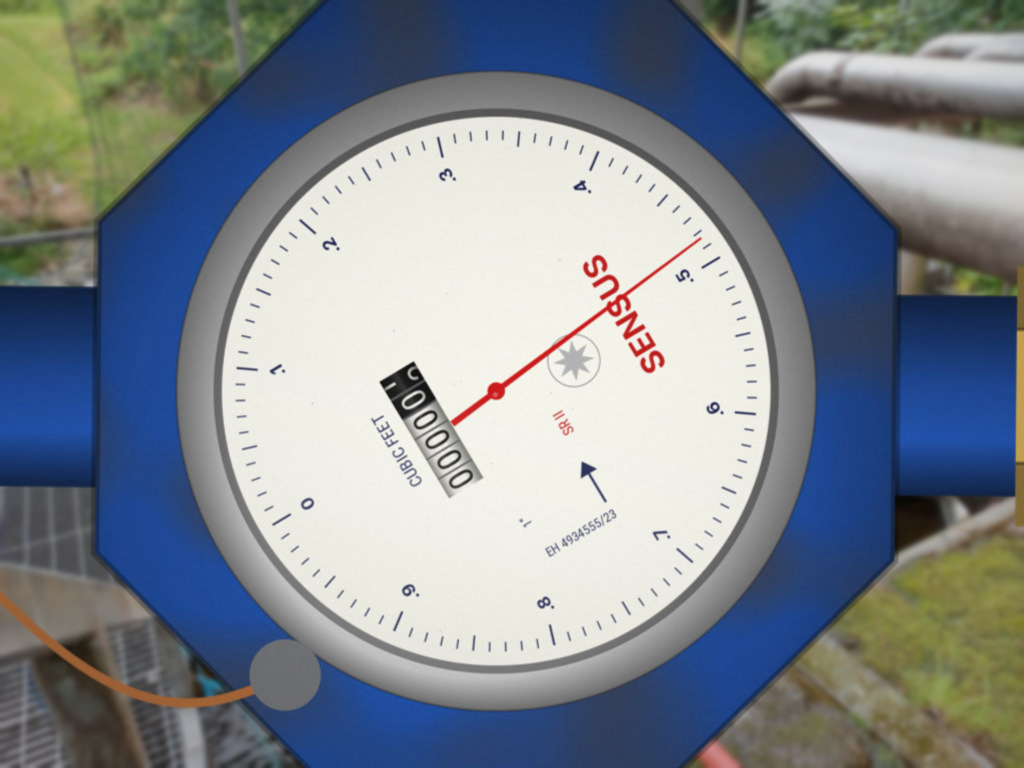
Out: {"value": 1.48, "unit": "ft³"}
